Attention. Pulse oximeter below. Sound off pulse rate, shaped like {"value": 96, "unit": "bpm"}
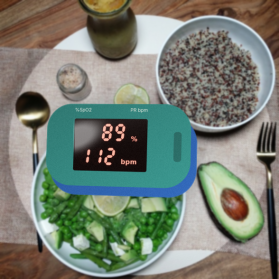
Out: {"value": 112, "unit": "bpm"}
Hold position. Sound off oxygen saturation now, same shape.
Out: {"value": 89, "unit": "%"}
